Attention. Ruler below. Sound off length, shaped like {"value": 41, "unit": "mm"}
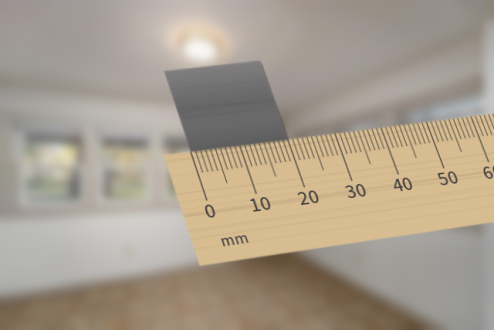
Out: {"value": 20, "unit": "mm"}
